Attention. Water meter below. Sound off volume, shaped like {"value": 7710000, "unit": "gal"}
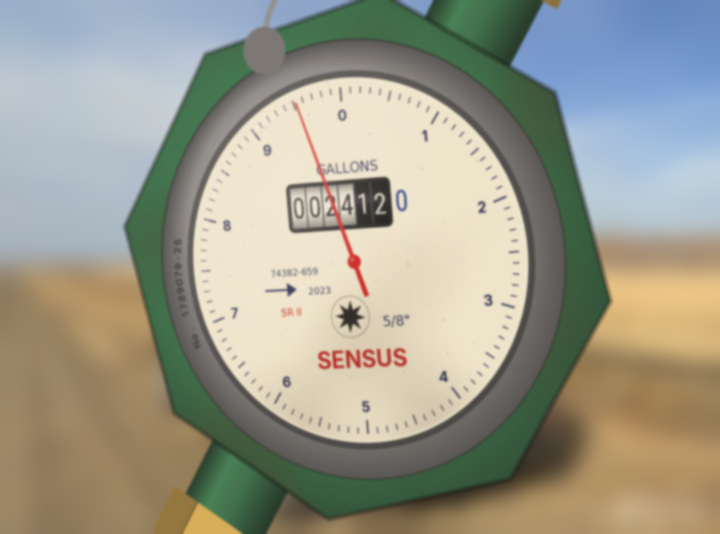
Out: {"value": 24119.5, "unit": "gal"}
